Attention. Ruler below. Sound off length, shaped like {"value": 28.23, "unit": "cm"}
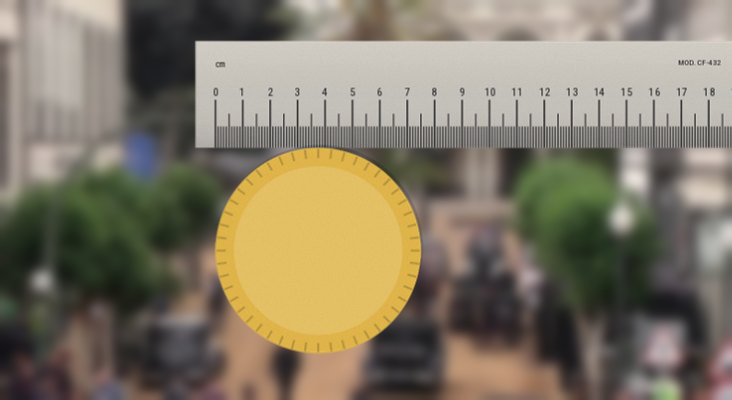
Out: {"value": 7.5, "unit": "cm"}
